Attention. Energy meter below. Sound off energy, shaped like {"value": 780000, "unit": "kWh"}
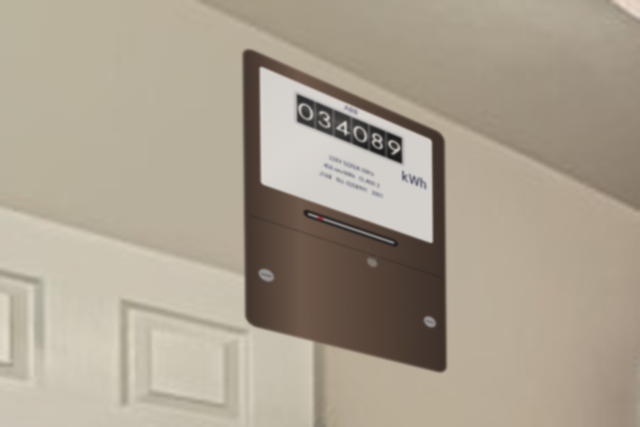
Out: {"value": 34089, "unit": "kWh"}
